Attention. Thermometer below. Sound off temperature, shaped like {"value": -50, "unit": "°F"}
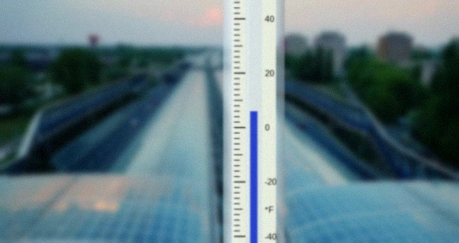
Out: {"value": 6, "unit": "°F"}
